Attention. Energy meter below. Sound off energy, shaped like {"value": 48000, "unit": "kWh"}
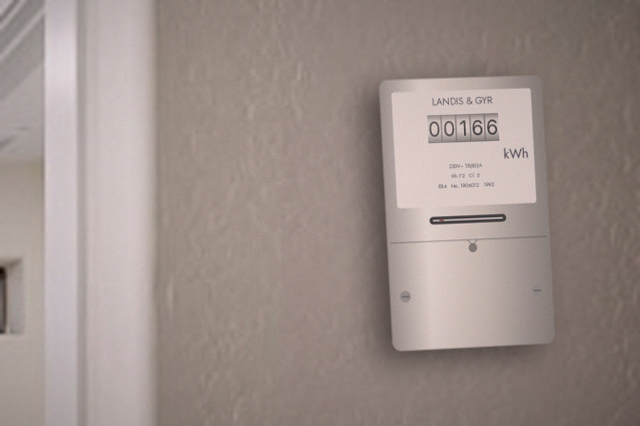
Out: {"value": 166, "unit": "kWh"}
